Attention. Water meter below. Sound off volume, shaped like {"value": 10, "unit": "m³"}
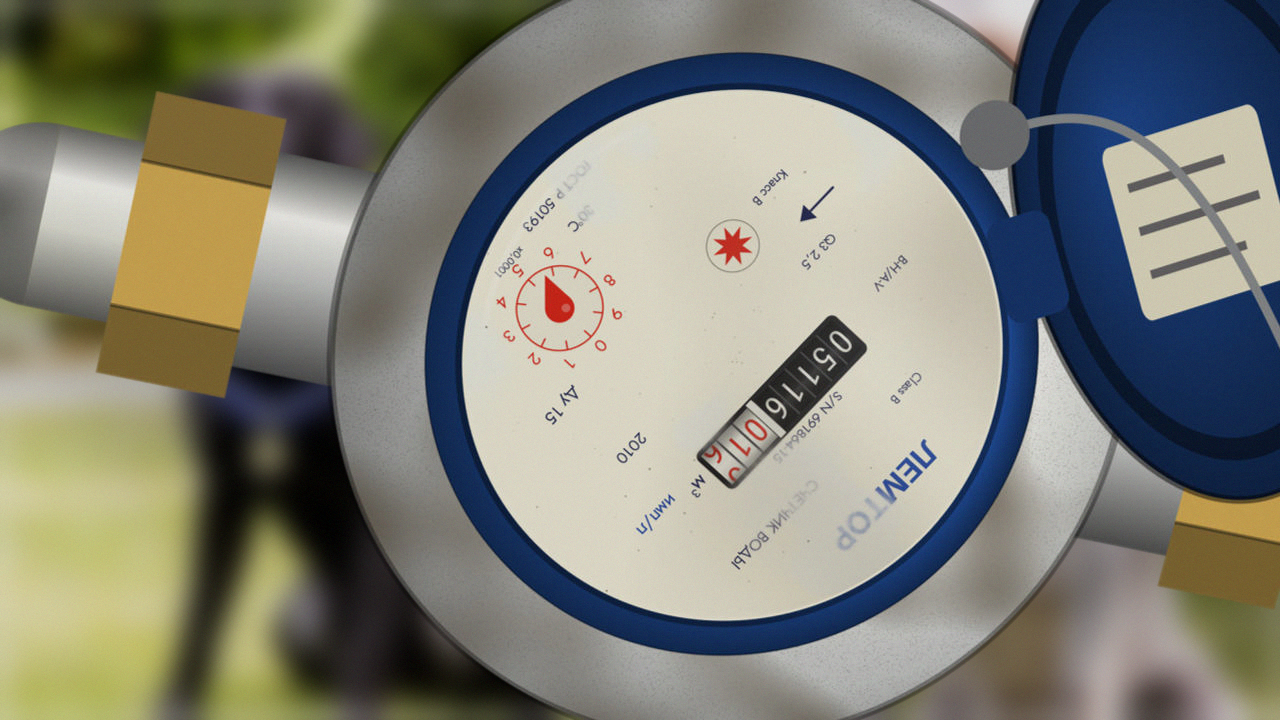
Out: {"value": 5116.0155, "unit": "m³"}
